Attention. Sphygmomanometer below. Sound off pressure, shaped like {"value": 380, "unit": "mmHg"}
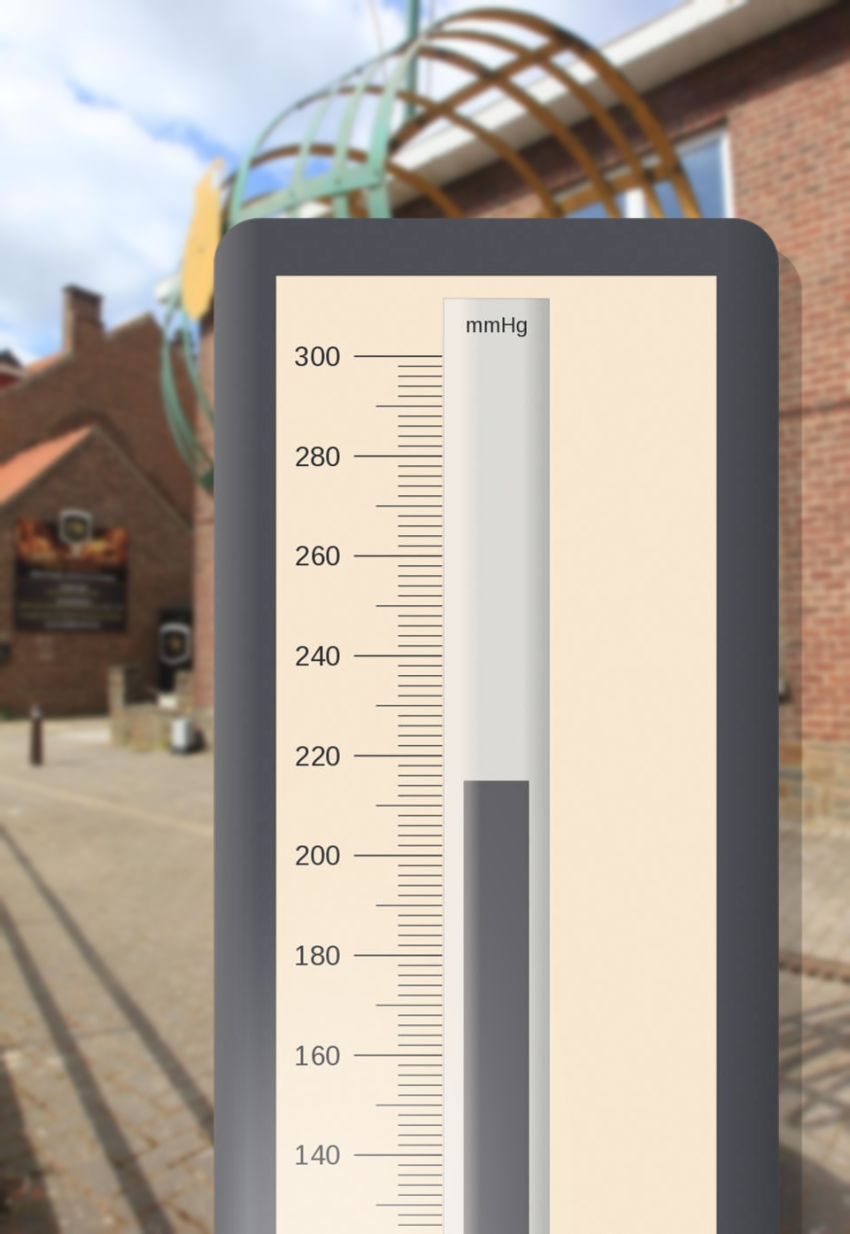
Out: {"value": 215, "unit": "mmHg"}
